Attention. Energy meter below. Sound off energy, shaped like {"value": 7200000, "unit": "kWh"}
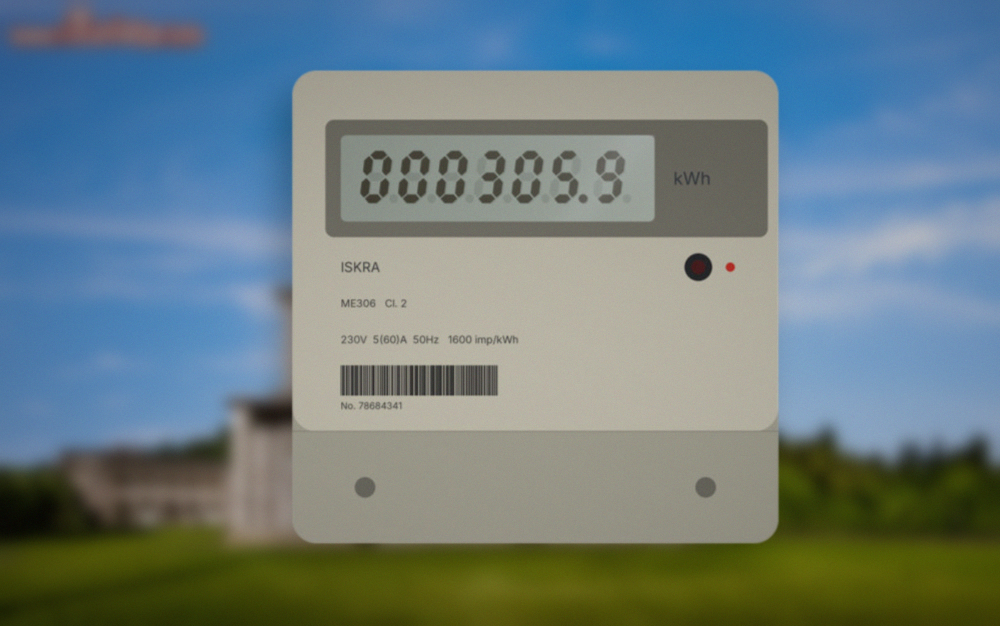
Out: {"value": 305.9, "unit": "kWh"}
